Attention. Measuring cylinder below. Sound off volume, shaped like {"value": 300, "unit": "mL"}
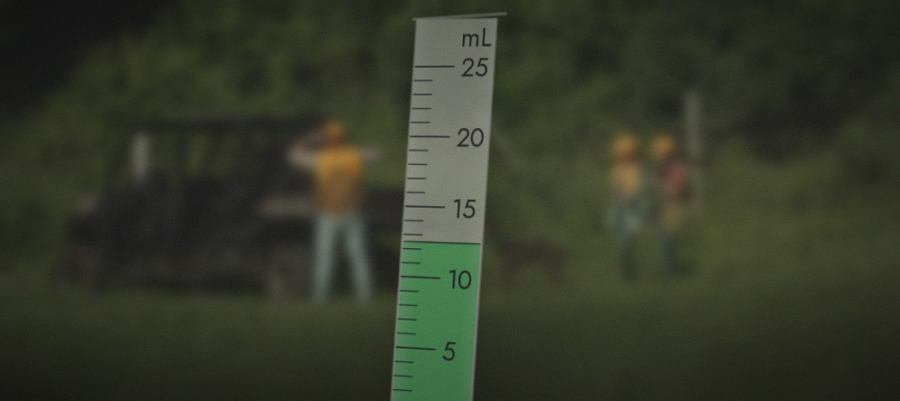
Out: {"value": 12.5, "unit": "mL"}
